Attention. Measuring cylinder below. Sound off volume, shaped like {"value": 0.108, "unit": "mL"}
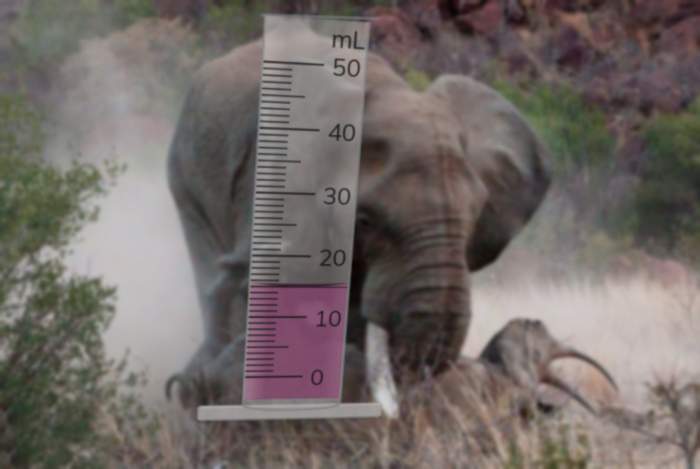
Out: {"value": 15, "unit": "mL"}
